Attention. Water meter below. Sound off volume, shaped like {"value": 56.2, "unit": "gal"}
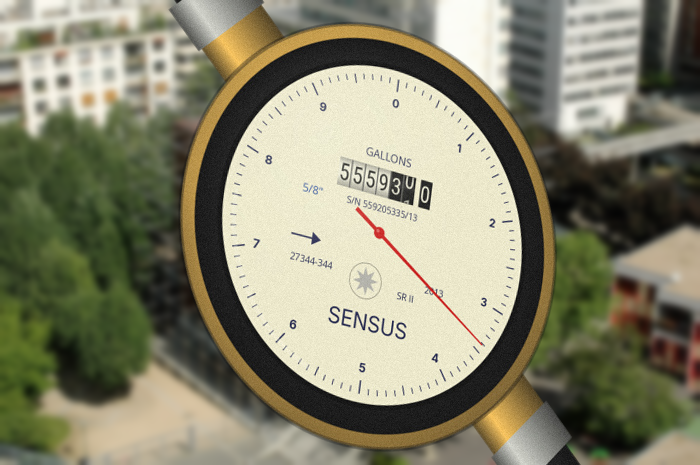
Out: {"value": 5559303.4, "unit": "gal"}
